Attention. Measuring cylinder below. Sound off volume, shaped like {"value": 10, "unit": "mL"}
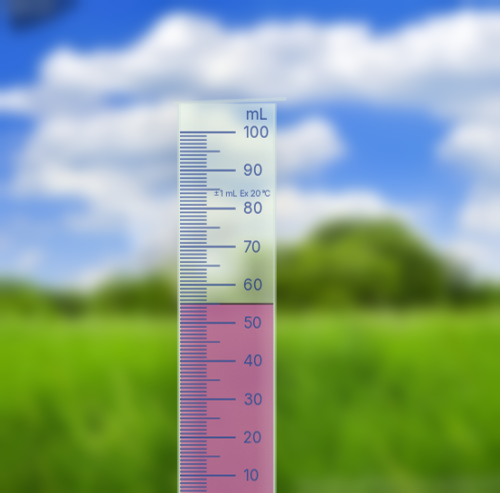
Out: {"value": 55, "unit": "mL"}
